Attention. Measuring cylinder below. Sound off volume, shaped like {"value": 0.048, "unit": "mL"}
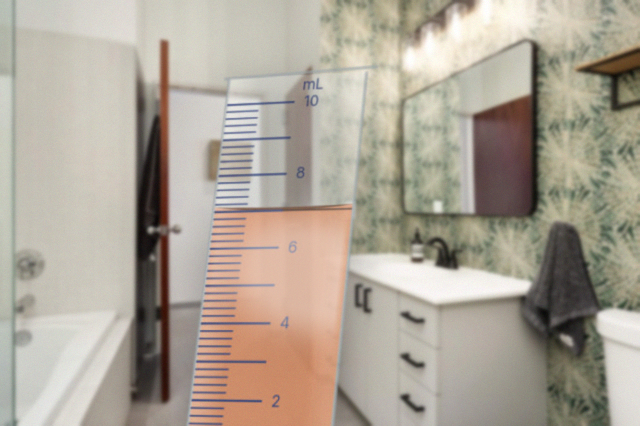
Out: {"value": 7, "unit": "mL"}
